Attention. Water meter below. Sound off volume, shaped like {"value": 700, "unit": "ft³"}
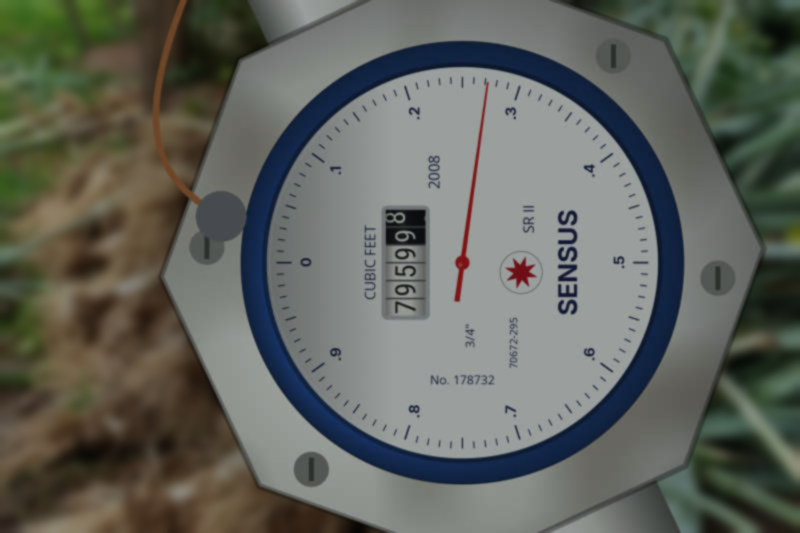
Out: {"value": 795998.27, "unit": "ft³"}
